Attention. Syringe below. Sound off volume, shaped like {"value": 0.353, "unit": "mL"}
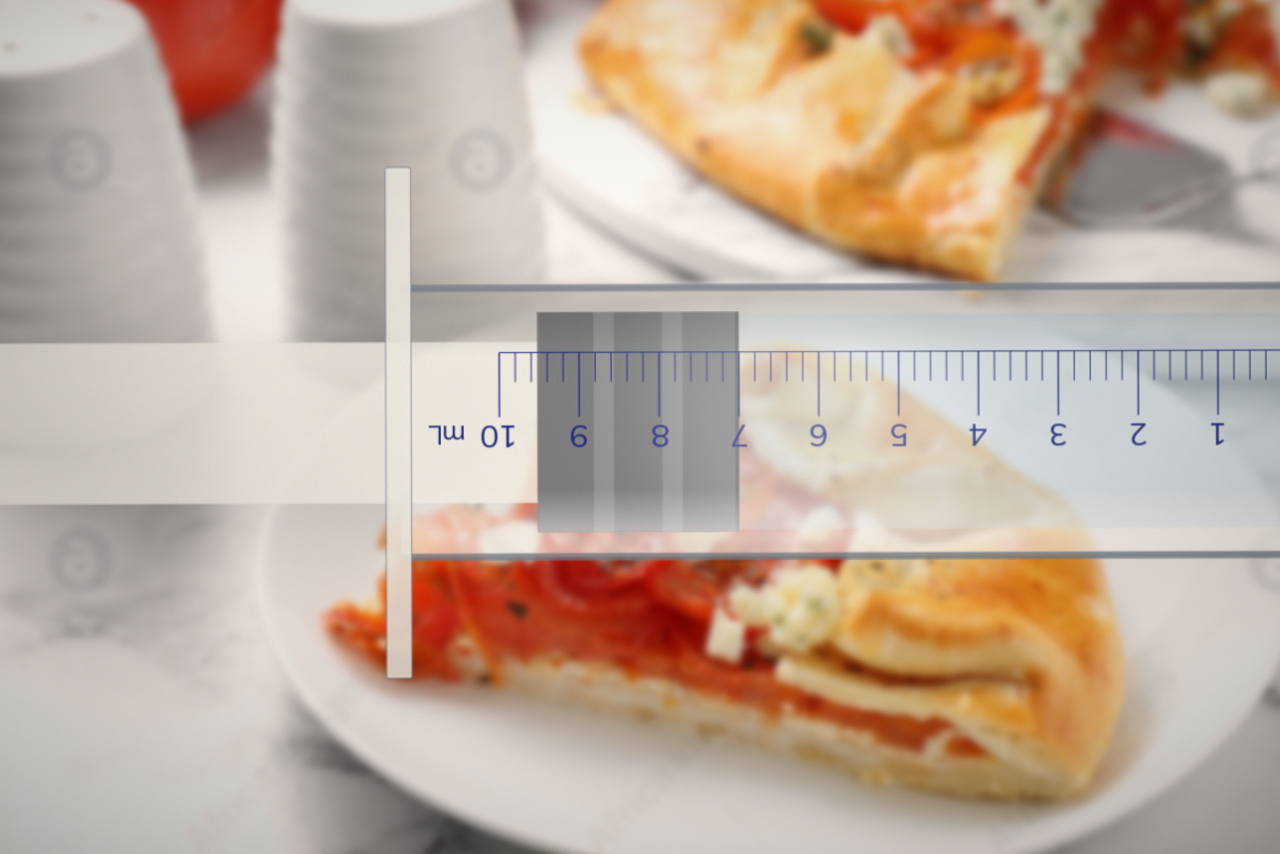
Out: {"value": 7, "unit": "mL"}
